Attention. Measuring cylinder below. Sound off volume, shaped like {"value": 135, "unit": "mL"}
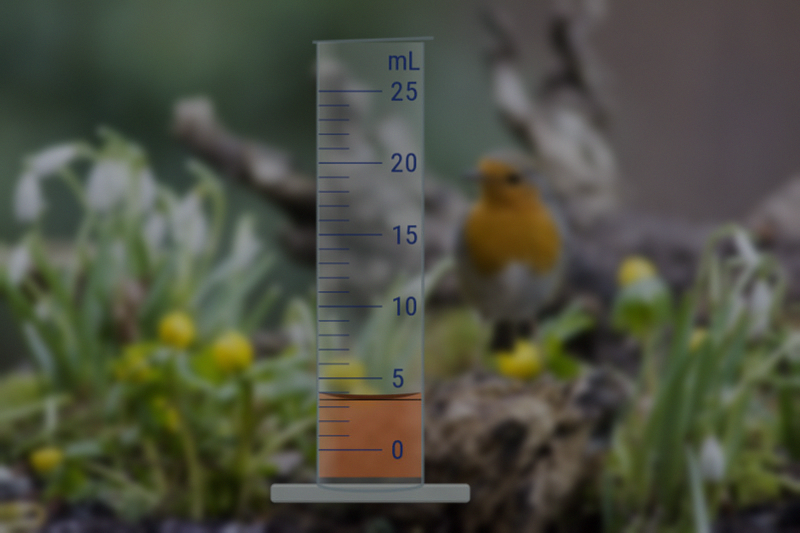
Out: {"value": 3.5, "unit": "mL"}
